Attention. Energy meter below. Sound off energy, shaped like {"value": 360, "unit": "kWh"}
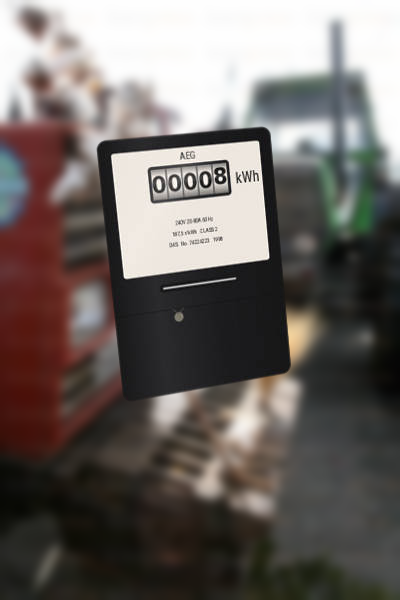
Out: {"value": 8, "unit": "kWh"}
